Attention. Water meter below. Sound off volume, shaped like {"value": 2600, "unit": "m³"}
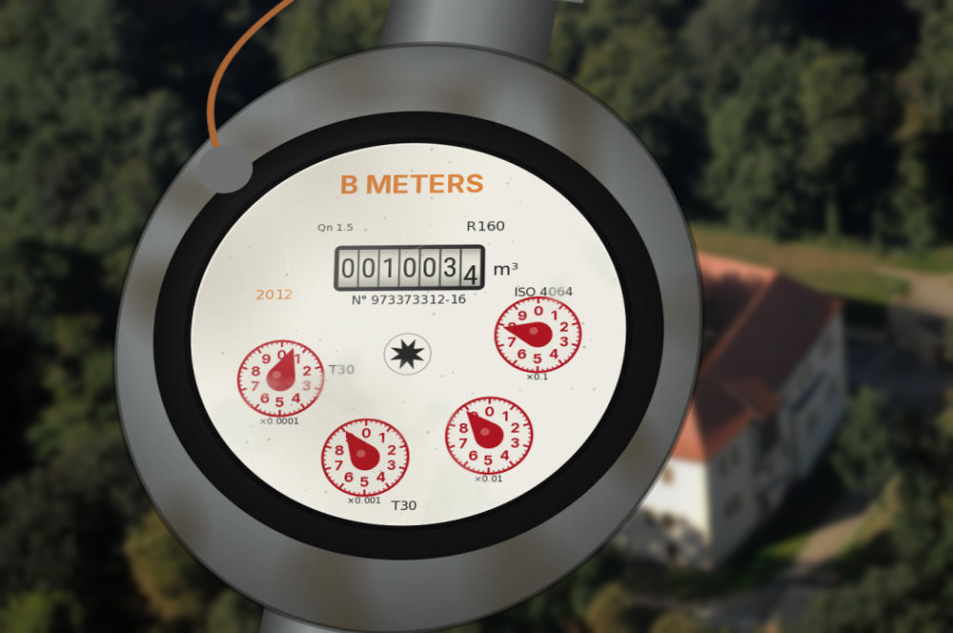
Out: {"value": 10033.7890, "unit": "m³"}
